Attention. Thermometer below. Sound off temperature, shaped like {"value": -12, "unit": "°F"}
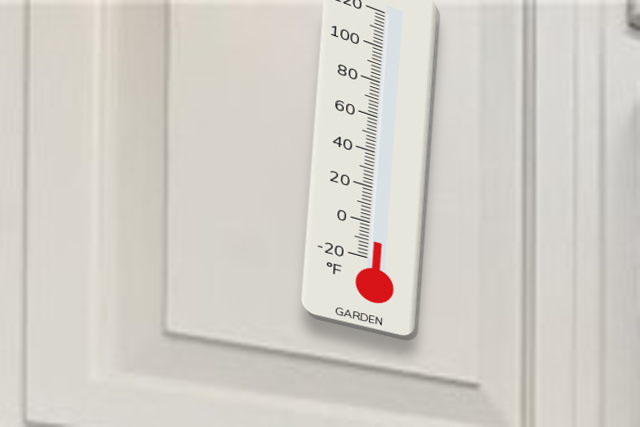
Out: {"value": -10, "unit": "°F"}
